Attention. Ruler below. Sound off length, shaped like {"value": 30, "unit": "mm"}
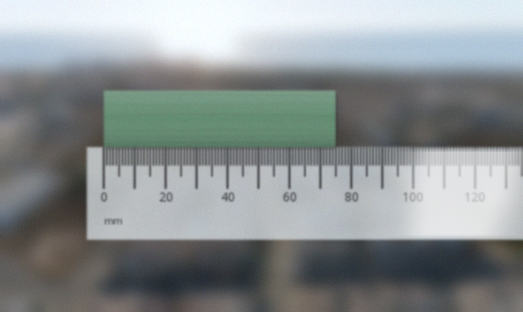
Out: {"value": 75, "unit": "mm"}
